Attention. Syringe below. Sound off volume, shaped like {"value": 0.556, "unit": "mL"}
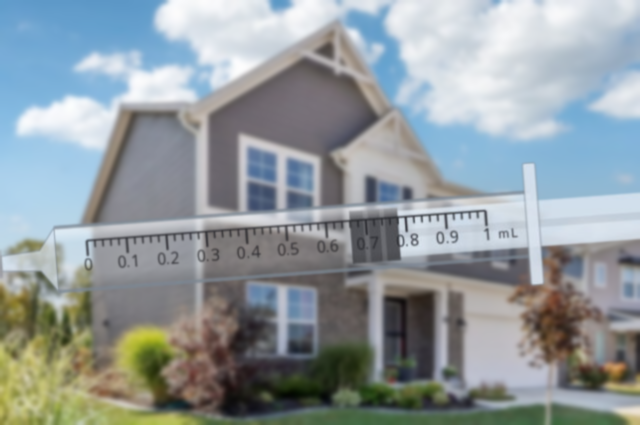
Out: {"value": 0.66, "unit": "mL"}
